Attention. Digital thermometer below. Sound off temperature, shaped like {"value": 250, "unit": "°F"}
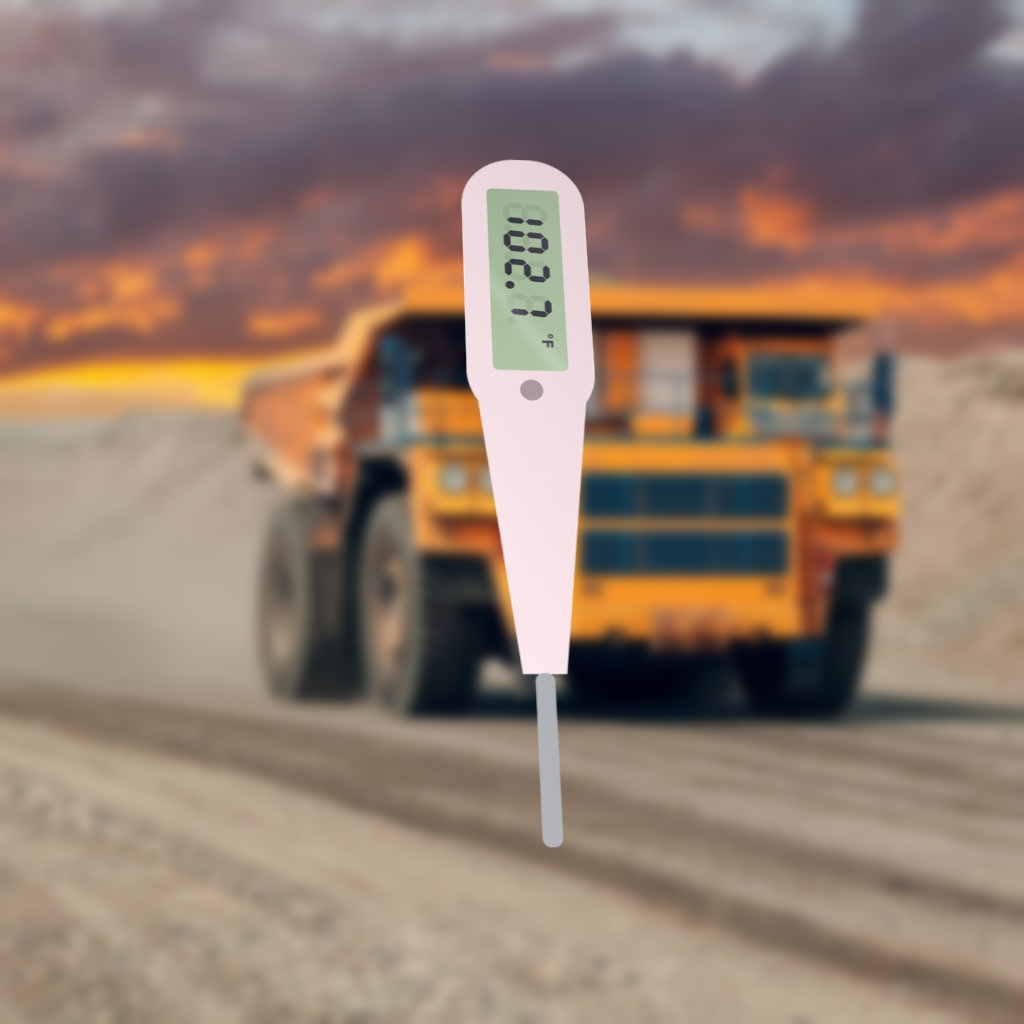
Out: {"value": 102.7, "unit": "°F"}
